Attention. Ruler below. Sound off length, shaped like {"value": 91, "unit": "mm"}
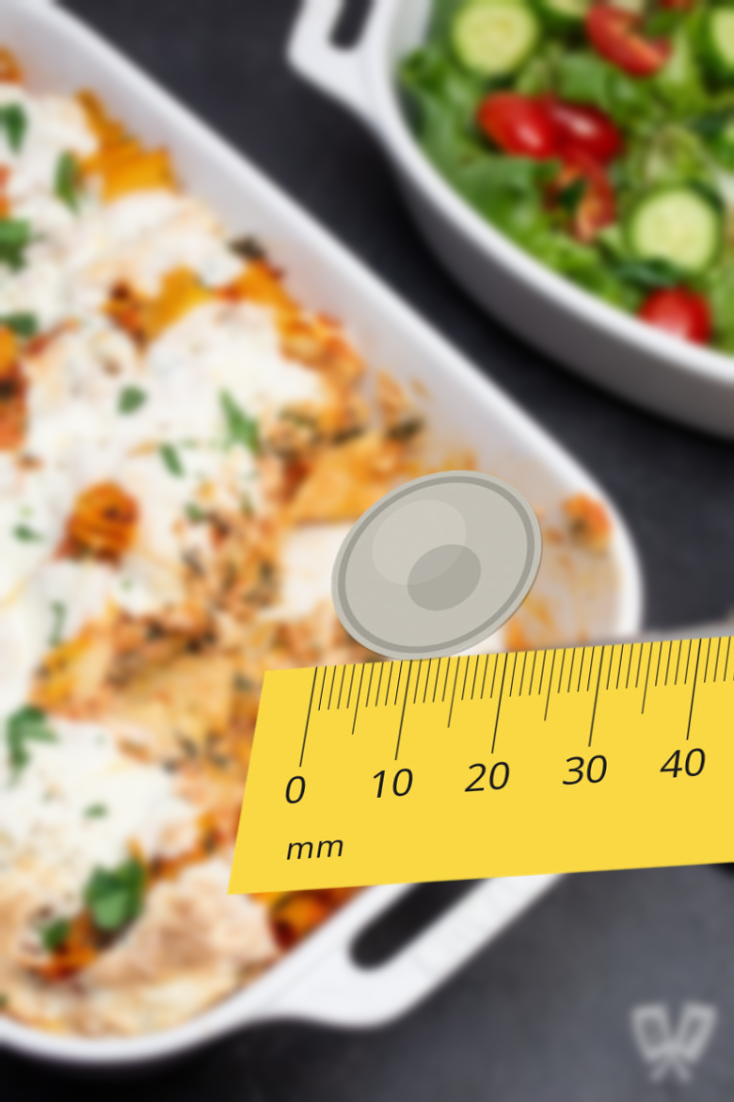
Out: {"value": 22, "unit": "mm"}
